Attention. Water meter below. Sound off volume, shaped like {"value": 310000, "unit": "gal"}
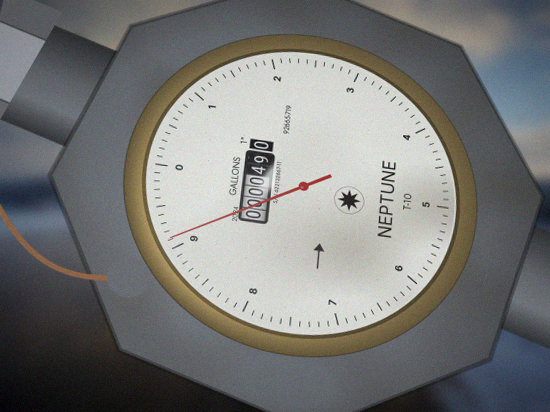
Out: {"value": 489.1, "unit": "gal"}
